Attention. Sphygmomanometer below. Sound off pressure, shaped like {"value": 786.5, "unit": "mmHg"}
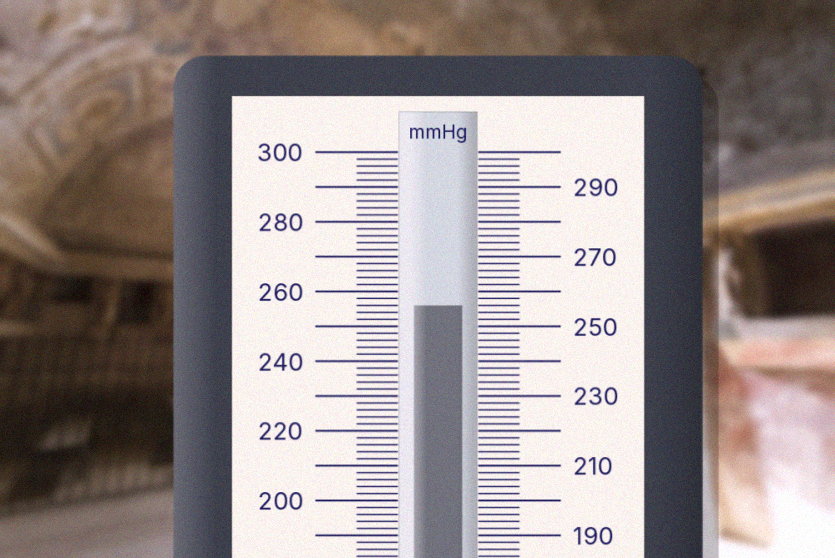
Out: {"value": 256, "unit": "mmHg"}
